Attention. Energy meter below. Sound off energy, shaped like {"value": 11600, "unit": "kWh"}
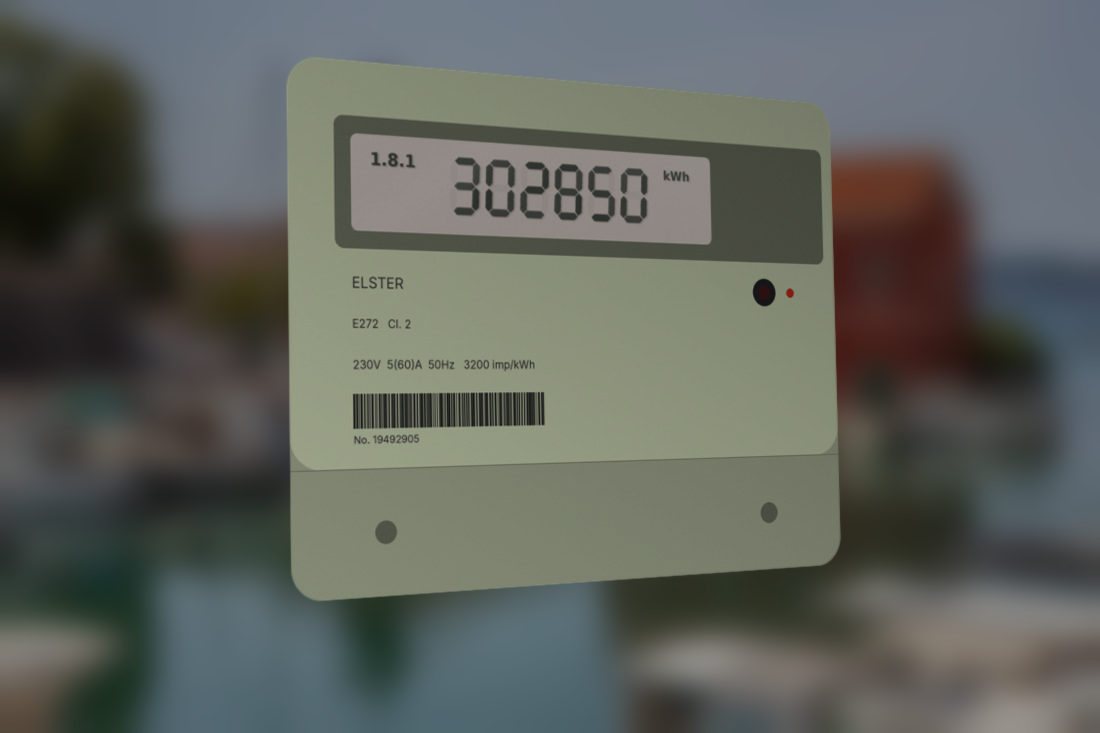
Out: {"value": 302850, "unit": "kWh"}
